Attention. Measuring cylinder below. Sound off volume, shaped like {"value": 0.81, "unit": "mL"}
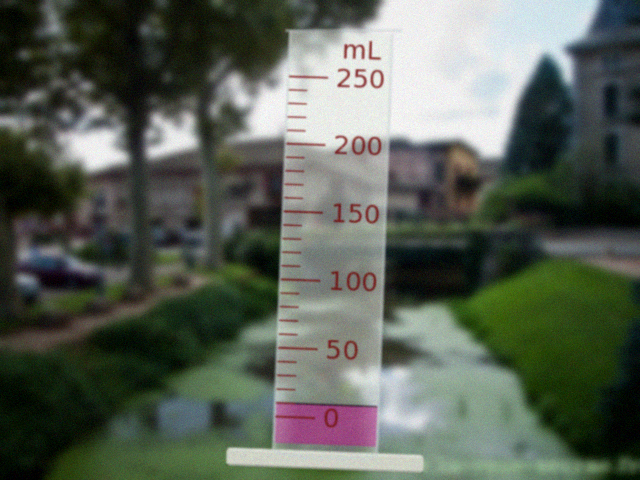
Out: {"value": 10, "unit": "mL"}
